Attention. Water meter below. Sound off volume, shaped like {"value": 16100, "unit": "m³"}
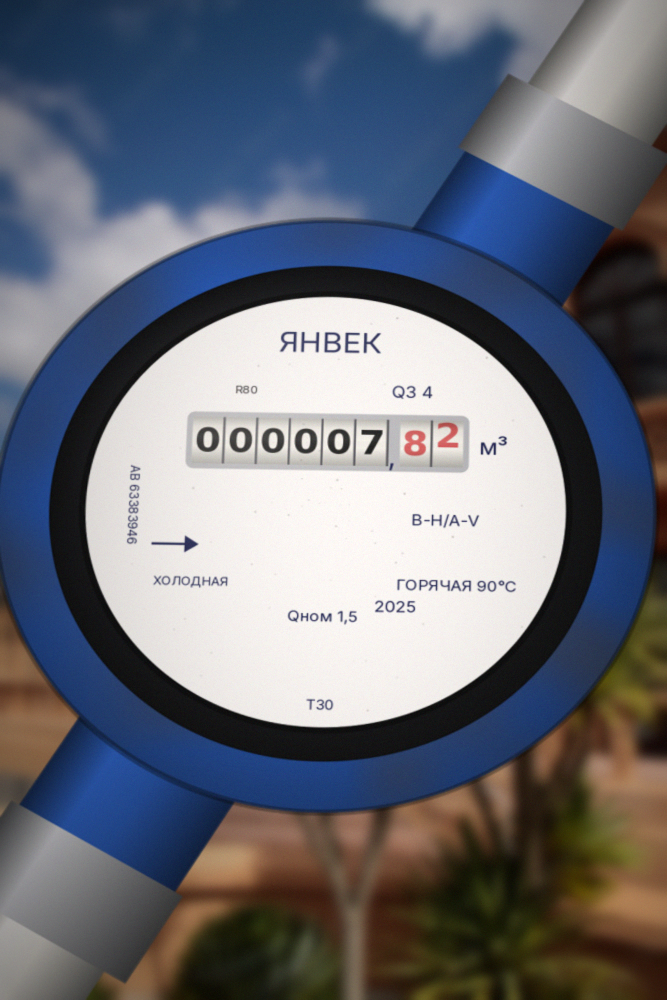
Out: {"value": 7.82, "unit": "m³"}
